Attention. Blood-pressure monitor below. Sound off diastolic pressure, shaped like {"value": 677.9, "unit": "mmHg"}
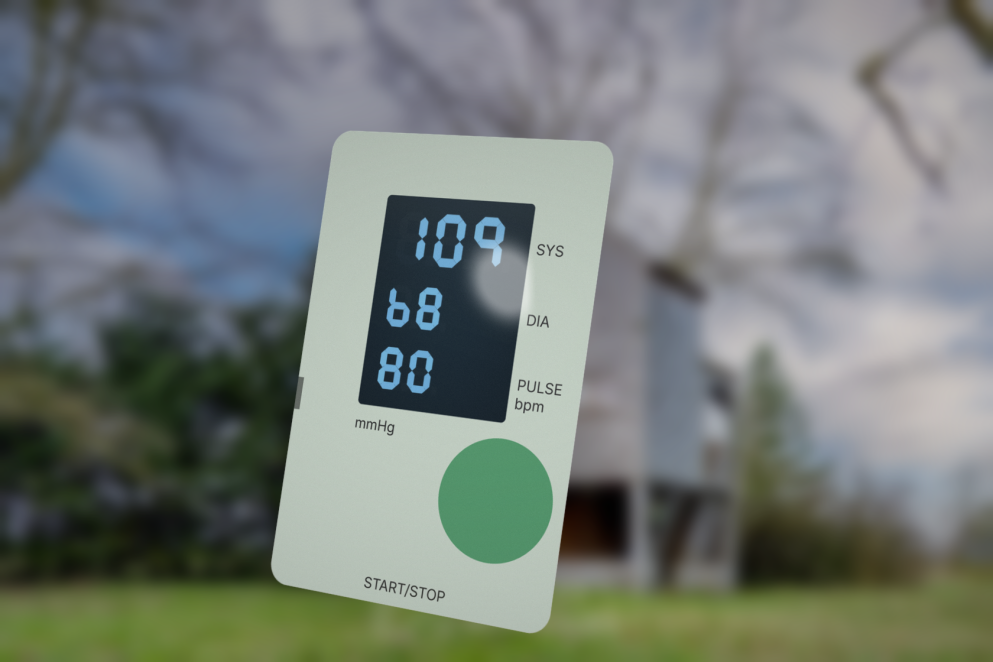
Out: {"value": 68, "unit": "mmHg"}
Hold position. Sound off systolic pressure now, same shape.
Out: {"value": 109, "unit": "mmHg"}
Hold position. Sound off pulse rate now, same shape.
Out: {"value": 80, "unit": "bpm"}
